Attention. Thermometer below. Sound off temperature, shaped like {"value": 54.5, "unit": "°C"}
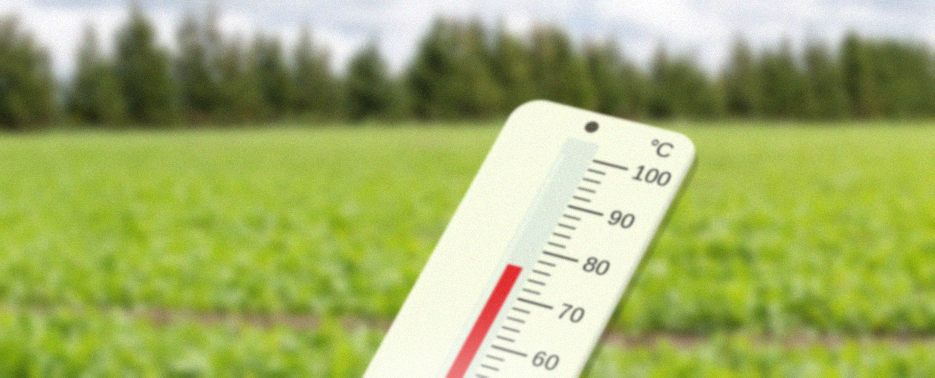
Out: {"value": 76, "unit": "°C"}
